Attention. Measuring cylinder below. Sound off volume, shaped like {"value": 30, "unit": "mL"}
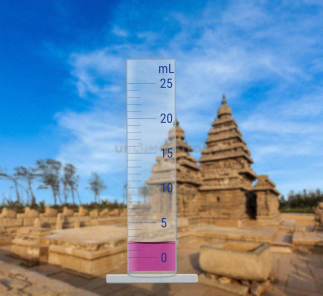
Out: {"value": 2, "unit": "mL"}
